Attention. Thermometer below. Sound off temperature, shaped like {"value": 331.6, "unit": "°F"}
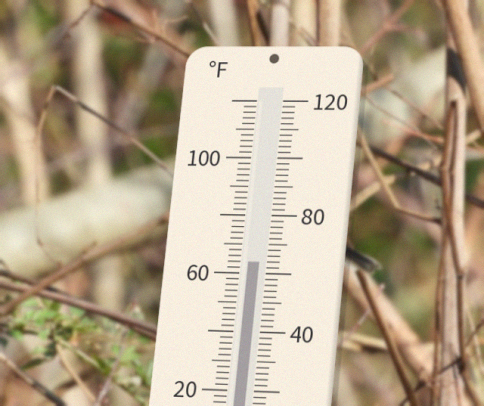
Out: {"value": 64, "unit": "°F"}
